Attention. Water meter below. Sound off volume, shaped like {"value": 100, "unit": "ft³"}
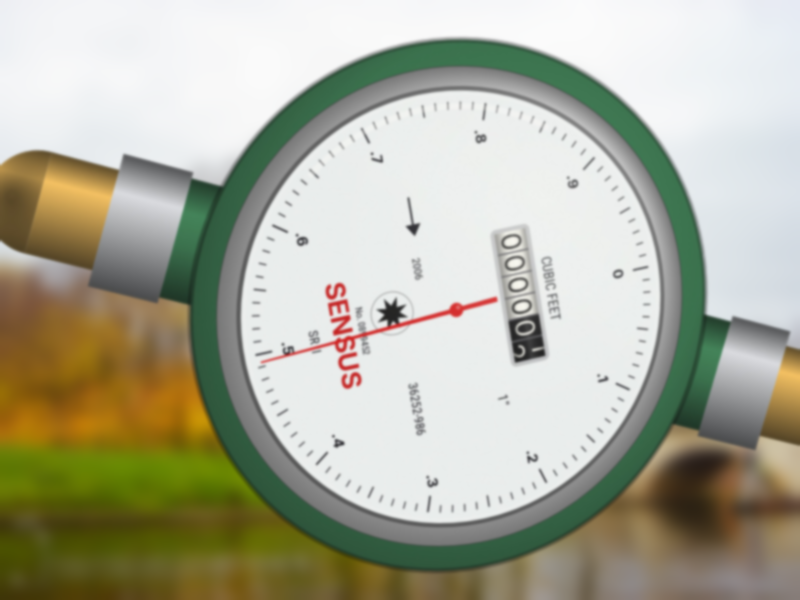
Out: {"value": 1.49, "unit": "ft³"}
